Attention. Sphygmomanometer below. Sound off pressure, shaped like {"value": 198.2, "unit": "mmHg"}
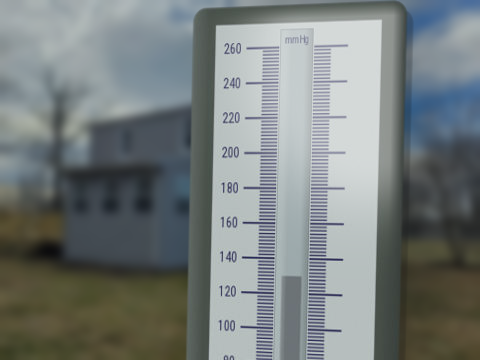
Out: {"value": 130, "unit": "mmHg"}
